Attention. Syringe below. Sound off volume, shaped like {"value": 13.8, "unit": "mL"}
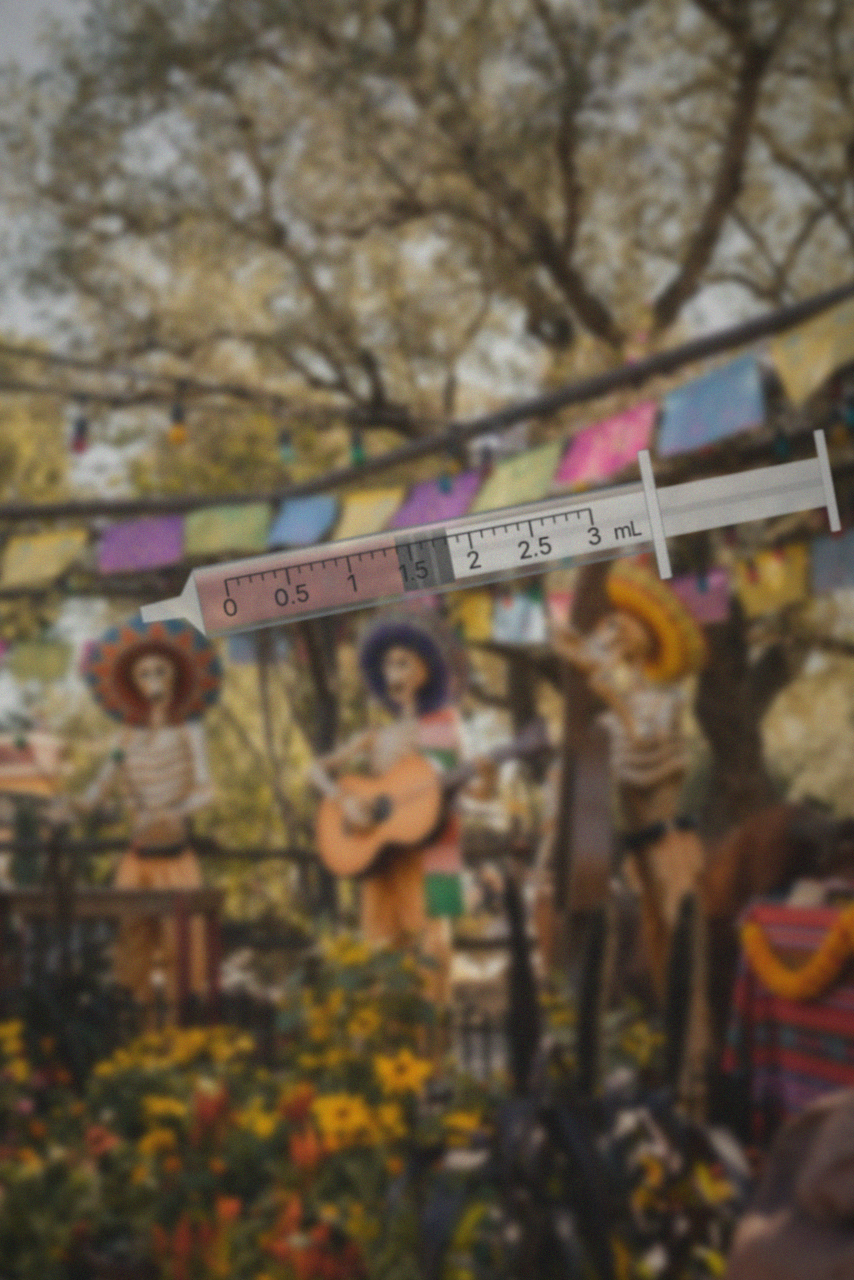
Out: {"value": 1.4, "unit": "mL"}
